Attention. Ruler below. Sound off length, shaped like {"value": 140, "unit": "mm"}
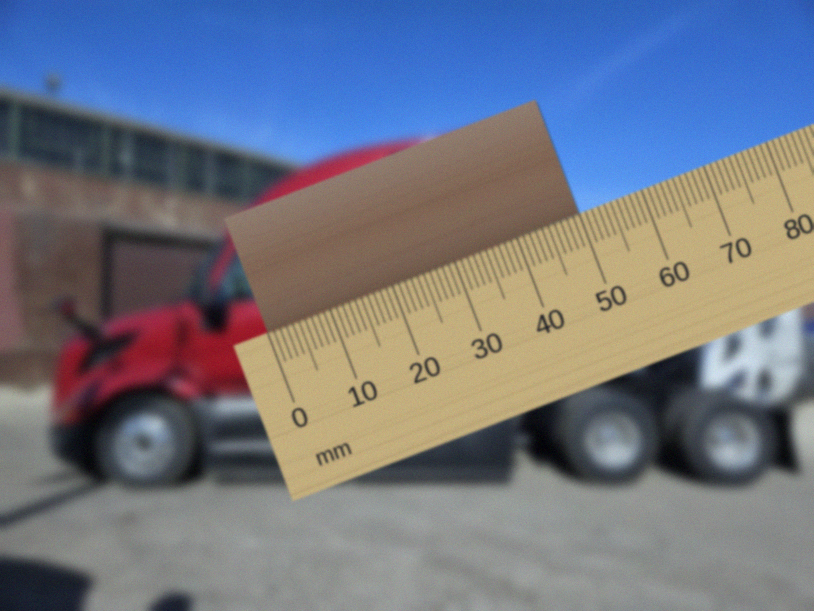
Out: {"value": 50, "unit": "mm"}
